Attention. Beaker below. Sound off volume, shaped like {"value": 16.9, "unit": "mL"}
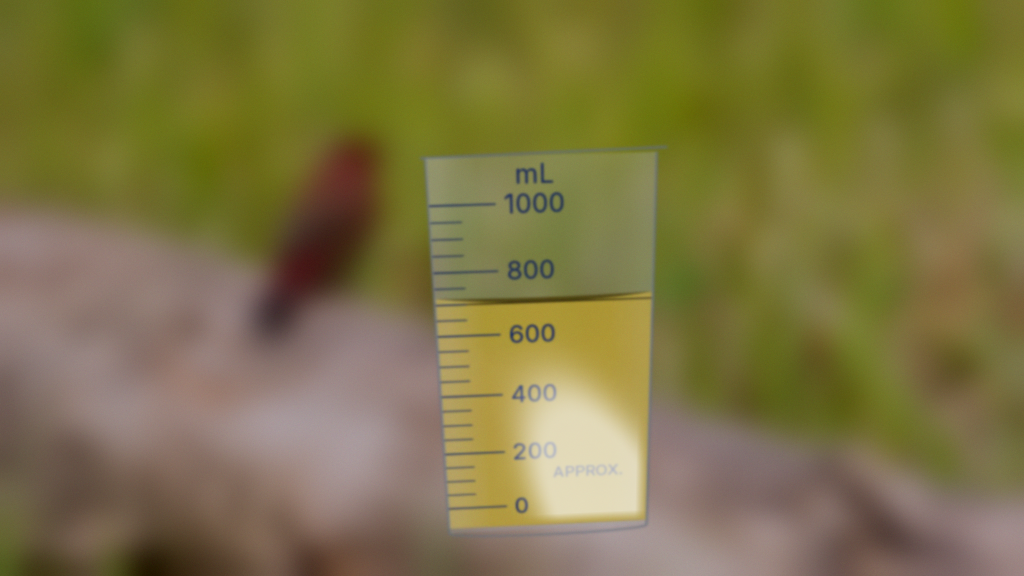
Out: {"value": 700, "unit": "mL"}
